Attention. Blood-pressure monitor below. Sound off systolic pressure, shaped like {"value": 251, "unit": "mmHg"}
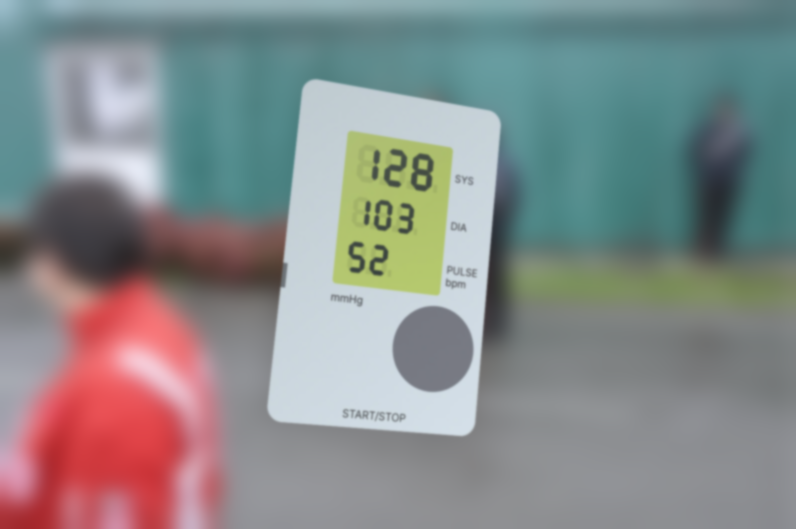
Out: {"value": 128, "unit": "mmHg"}
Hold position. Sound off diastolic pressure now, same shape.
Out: {"value": 103, "unit": "mmHg"}
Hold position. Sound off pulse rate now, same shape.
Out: {"value": 52, "unit": "bpm"}
